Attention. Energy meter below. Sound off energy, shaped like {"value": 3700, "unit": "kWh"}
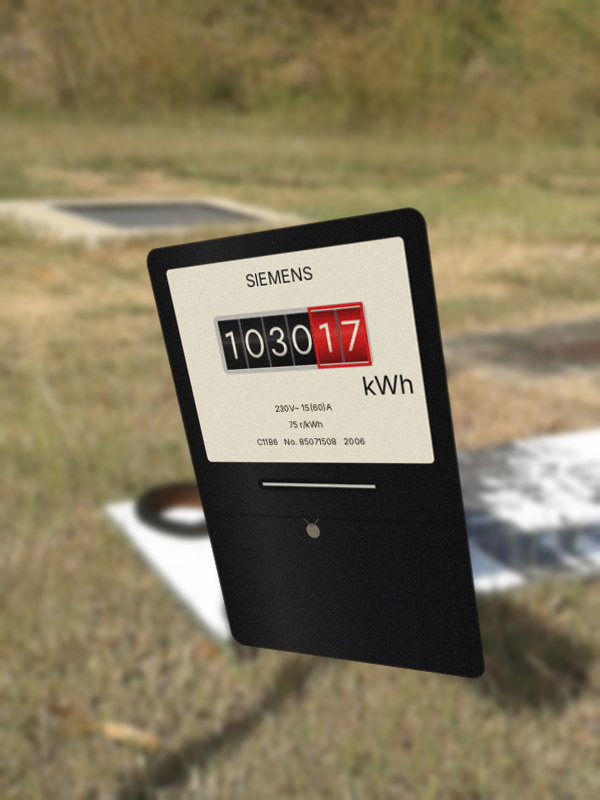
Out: {"value": 1030.17, "unit": "kWh"}
